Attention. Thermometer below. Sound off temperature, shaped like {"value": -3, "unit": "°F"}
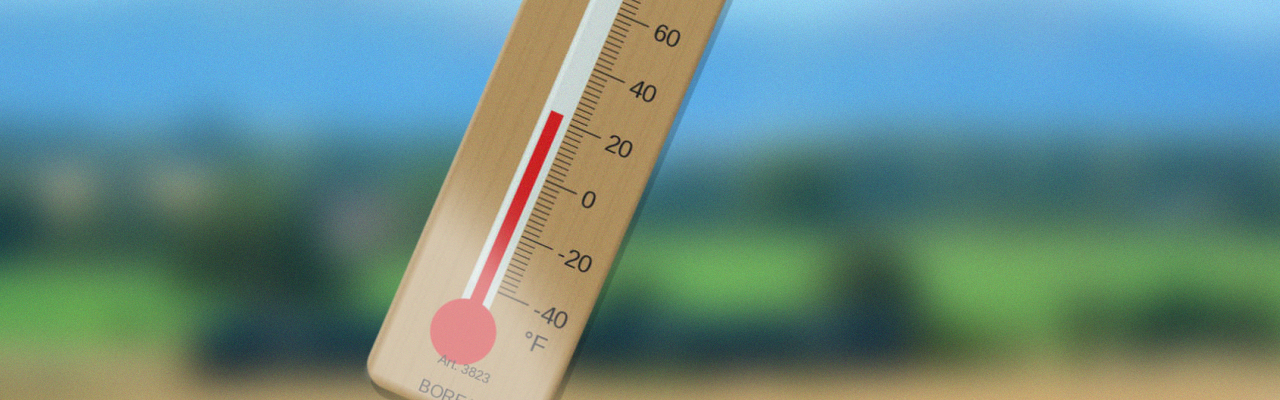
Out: {"value": 22, "unit": "°F"}
